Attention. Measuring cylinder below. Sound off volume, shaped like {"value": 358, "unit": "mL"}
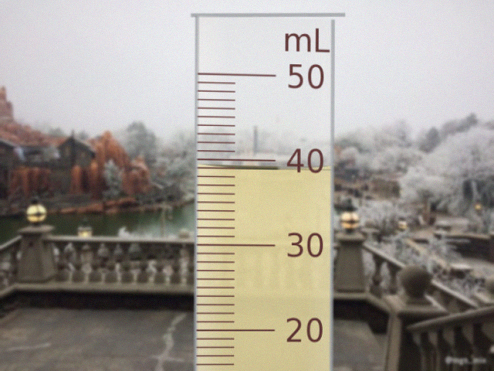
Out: {"value": 39, "unit": "mL"}
